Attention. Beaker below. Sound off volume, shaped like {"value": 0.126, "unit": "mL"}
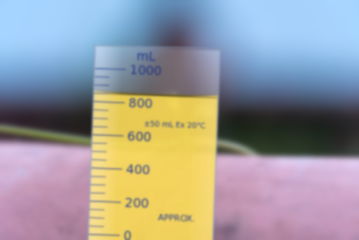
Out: {"value": 850, "unit": "mL"}
